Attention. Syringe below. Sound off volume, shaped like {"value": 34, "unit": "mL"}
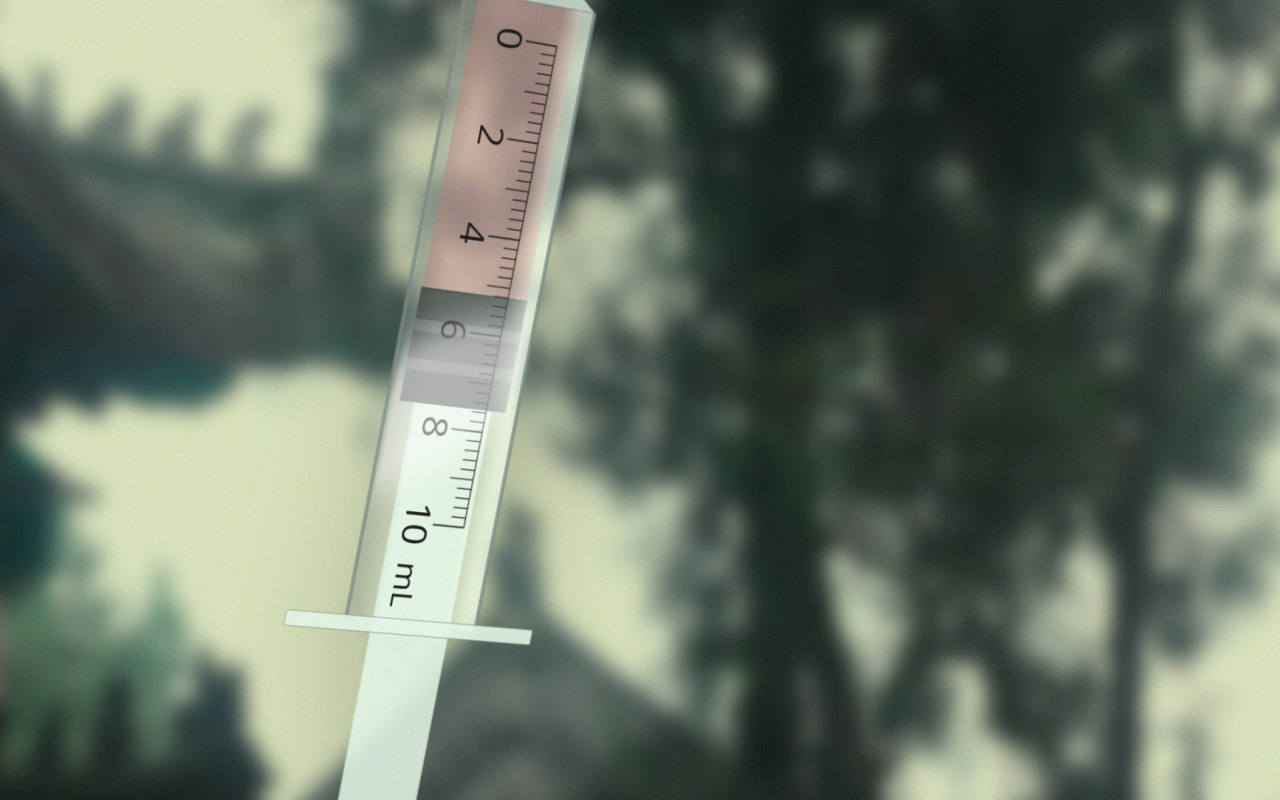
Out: {"value": 5.2, "unit": "mL"}
